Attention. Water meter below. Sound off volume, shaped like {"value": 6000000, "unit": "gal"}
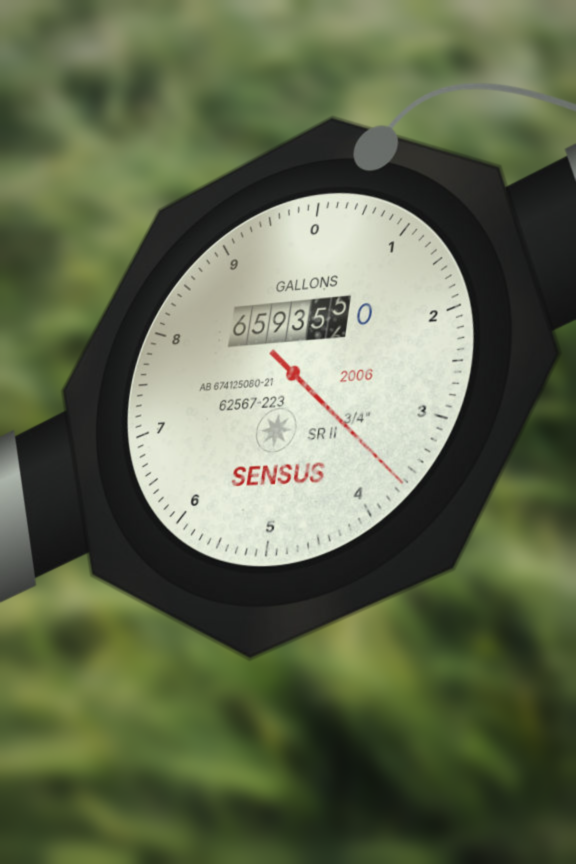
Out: {"value": 6593553.6, "unit": "gal"}
